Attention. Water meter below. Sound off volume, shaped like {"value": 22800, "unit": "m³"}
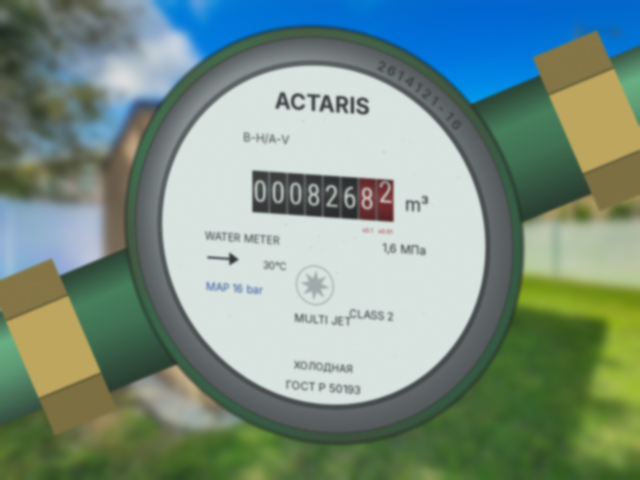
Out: {"value": 826.82, "unit": "m³"}
